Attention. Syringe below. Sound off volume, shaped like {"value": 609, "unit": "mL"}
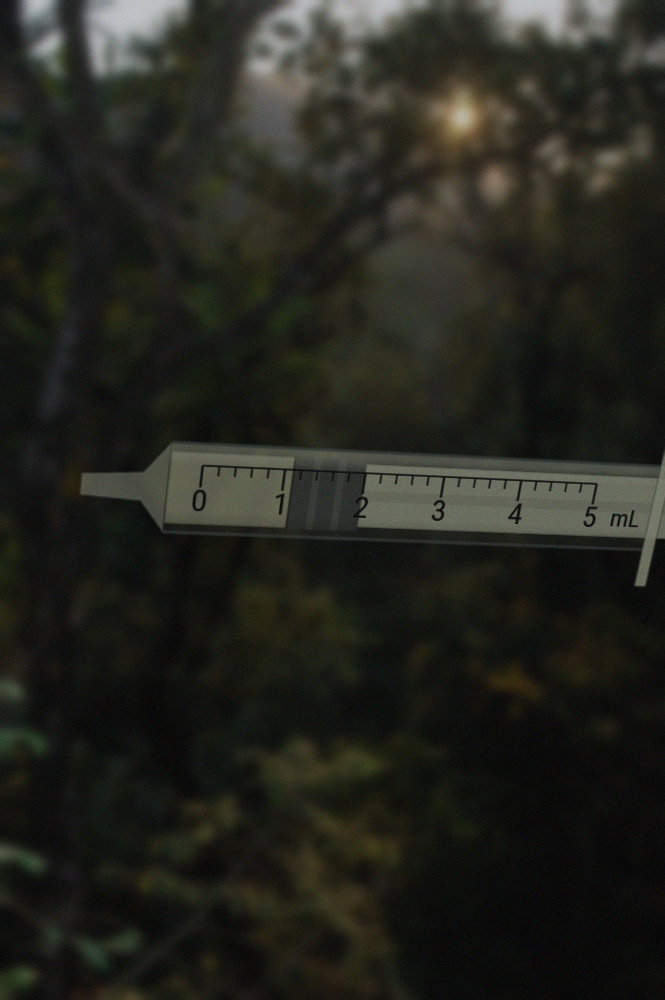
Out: {"value": 1.1, "unit": "mL"}
